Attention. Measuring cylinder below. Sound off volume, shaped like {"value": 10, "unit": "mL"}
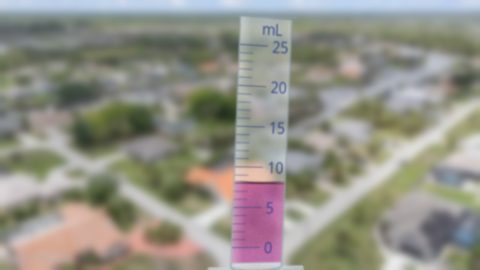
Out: {"value": 8, "unit": "mL"}
